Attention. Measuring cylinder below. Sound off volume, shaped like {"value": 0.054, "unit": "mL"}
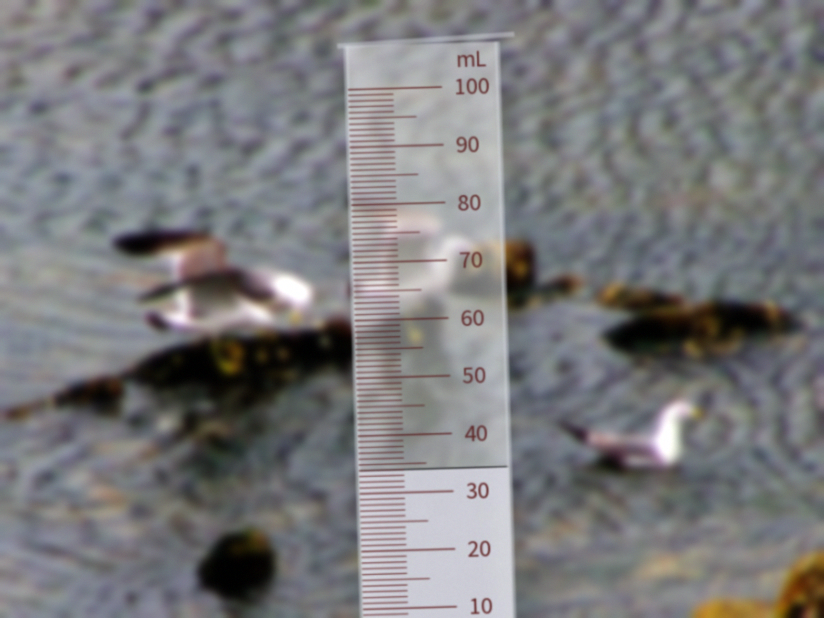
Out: {"value": 34, "unit": "mL"}
